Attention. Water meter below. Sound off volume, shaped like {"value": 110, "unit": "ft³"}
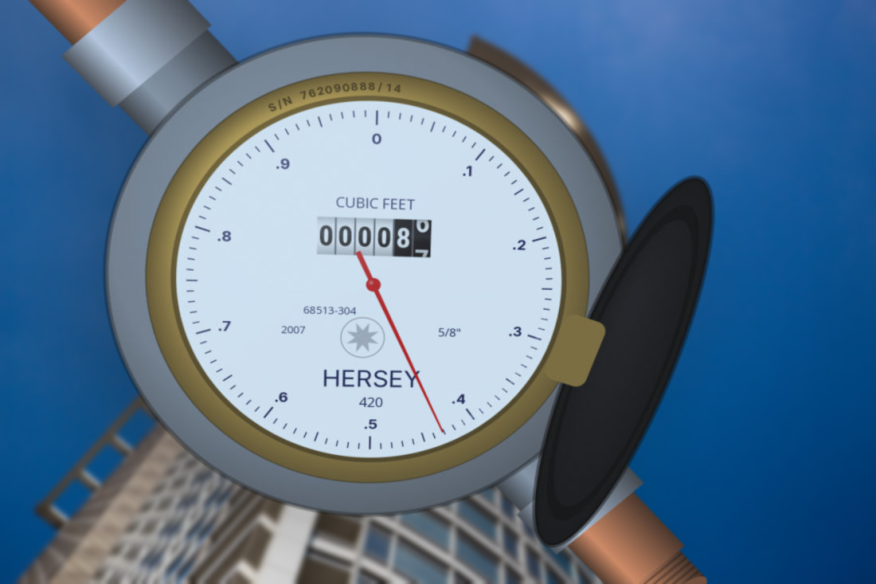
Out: {"value": 86.43, "unit": "ft³"}
